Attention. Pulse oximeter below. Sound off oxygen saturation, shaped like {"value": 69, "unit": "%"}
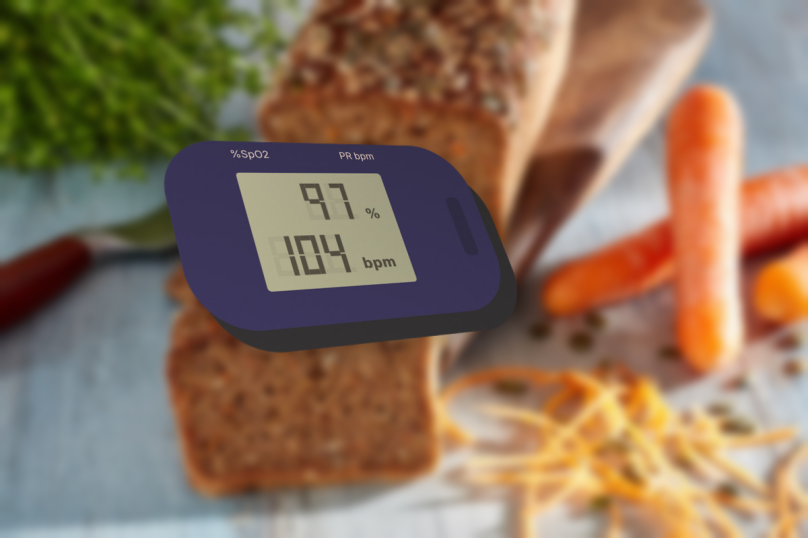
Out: {"value": 97, "unit": "%"}
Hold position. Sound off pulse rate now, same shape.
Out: {"value": 104, "unit": "bpm"}
